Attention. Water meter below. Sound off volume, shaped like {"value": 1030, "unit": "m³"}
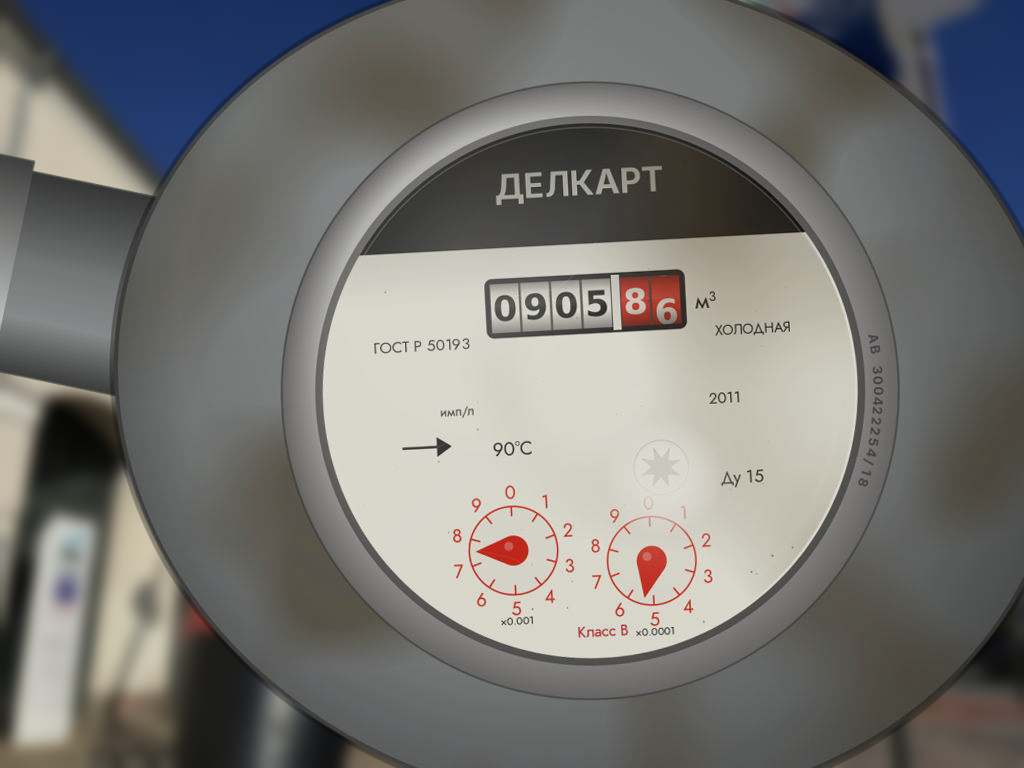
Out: {"value": 905.8575, "unit": "m³"}
